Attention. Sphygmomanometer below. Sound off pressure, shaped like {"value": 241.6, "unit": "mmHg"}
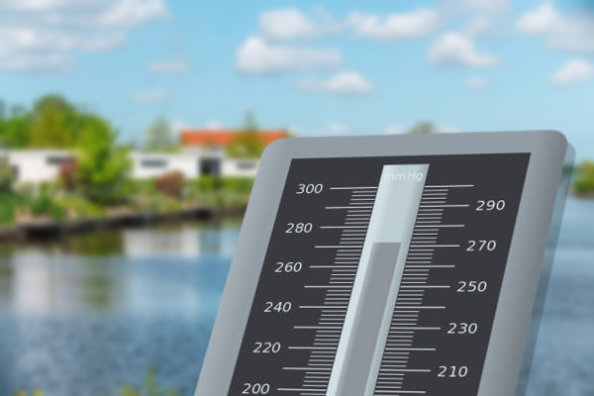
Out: {"value": 272, "unit": "mmHg"}
